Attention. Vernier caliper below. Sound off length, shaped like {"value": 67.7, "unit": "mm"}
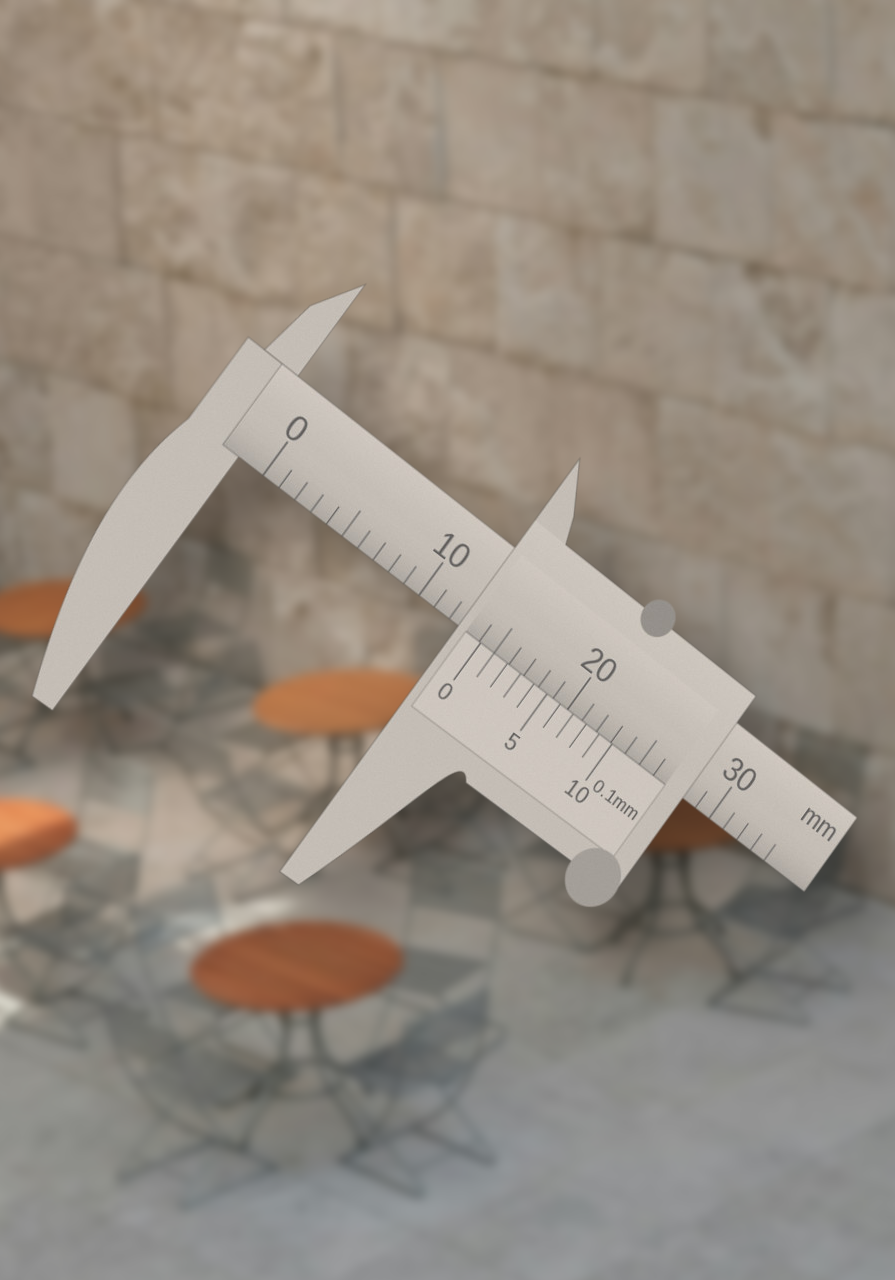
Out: {"value": 14.1, "unit": "mm"}
